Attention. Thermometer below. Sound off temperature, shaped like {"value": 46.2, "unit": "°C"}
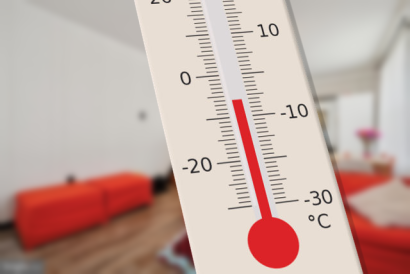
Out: {"value": -6, "unit": "°C"}
